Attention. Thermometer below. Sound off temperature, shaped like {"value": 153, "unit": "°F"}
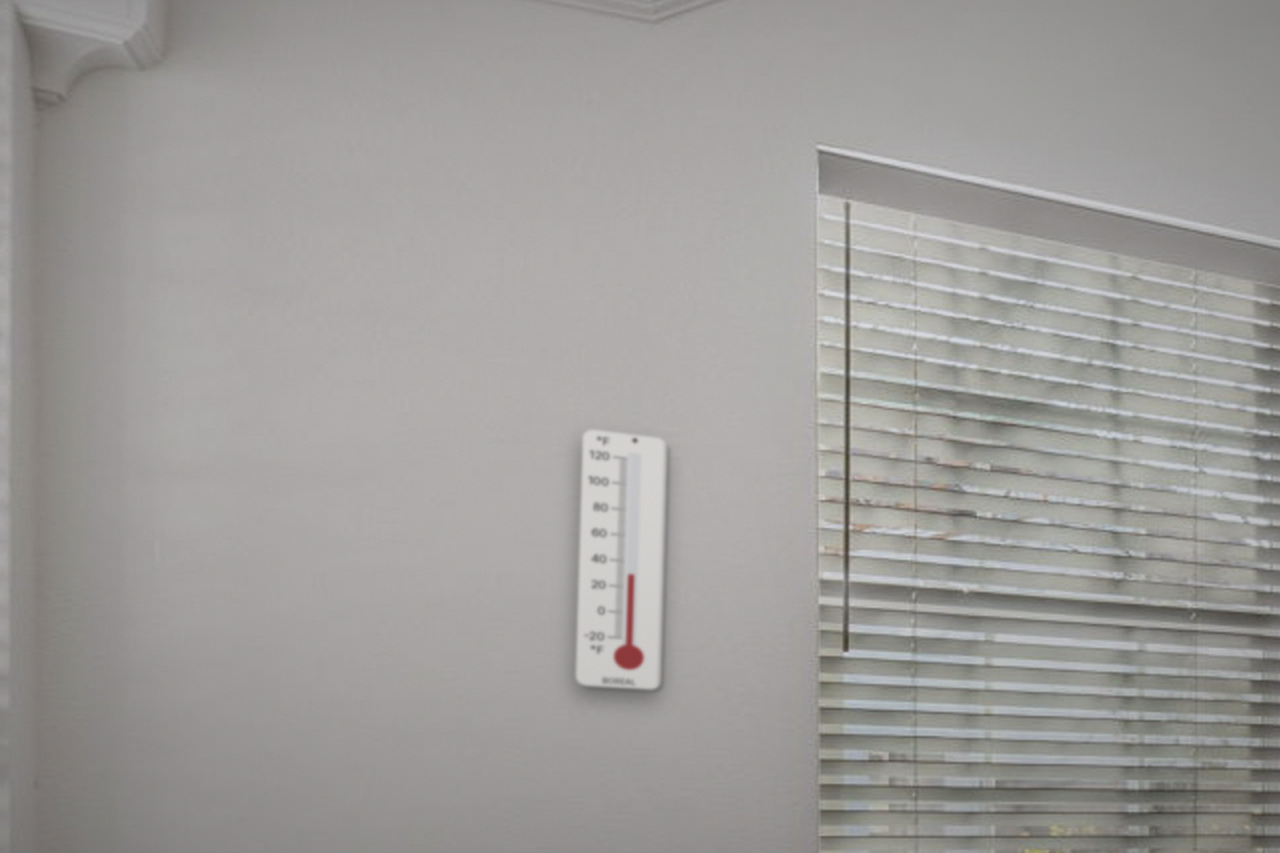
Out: {"value": 30, "unit": "°F"}
